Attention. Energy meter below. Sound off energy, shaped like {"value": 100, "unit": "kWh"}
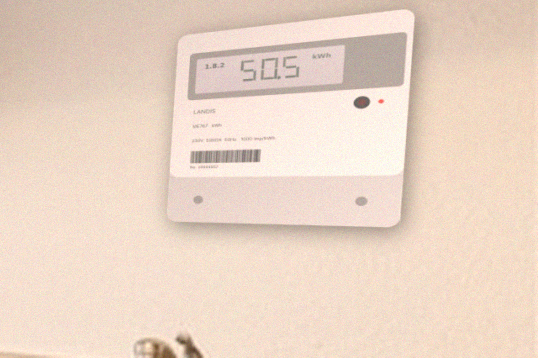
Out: {"value": 50.5, "unit": "kWh"}
